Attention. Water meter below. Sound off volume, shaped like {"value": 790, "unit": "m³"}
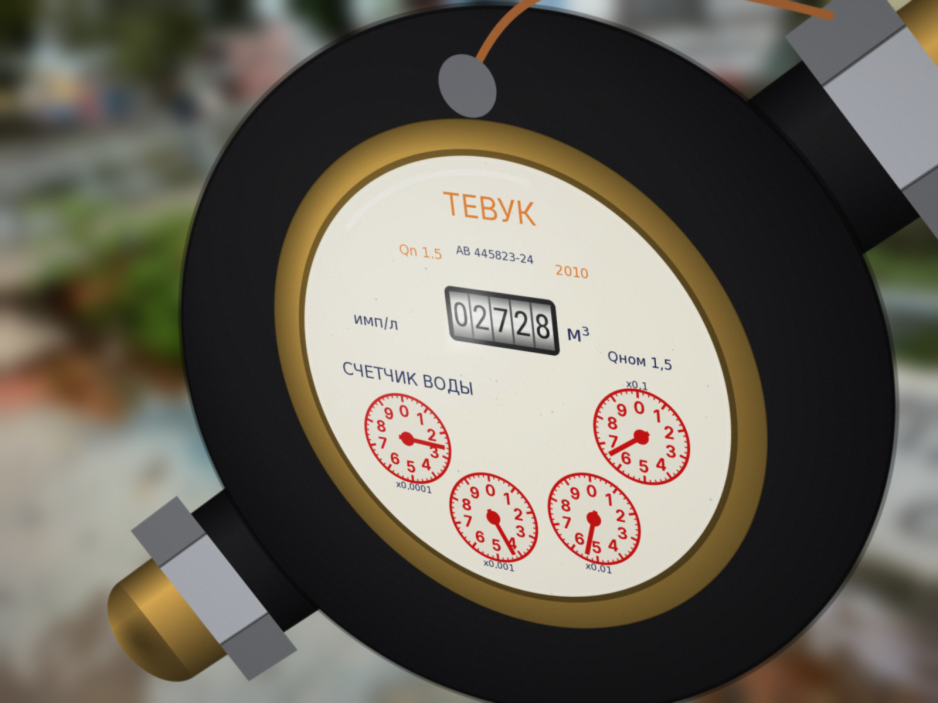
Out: {"value": 2728.6542, "unit": "m³"}
